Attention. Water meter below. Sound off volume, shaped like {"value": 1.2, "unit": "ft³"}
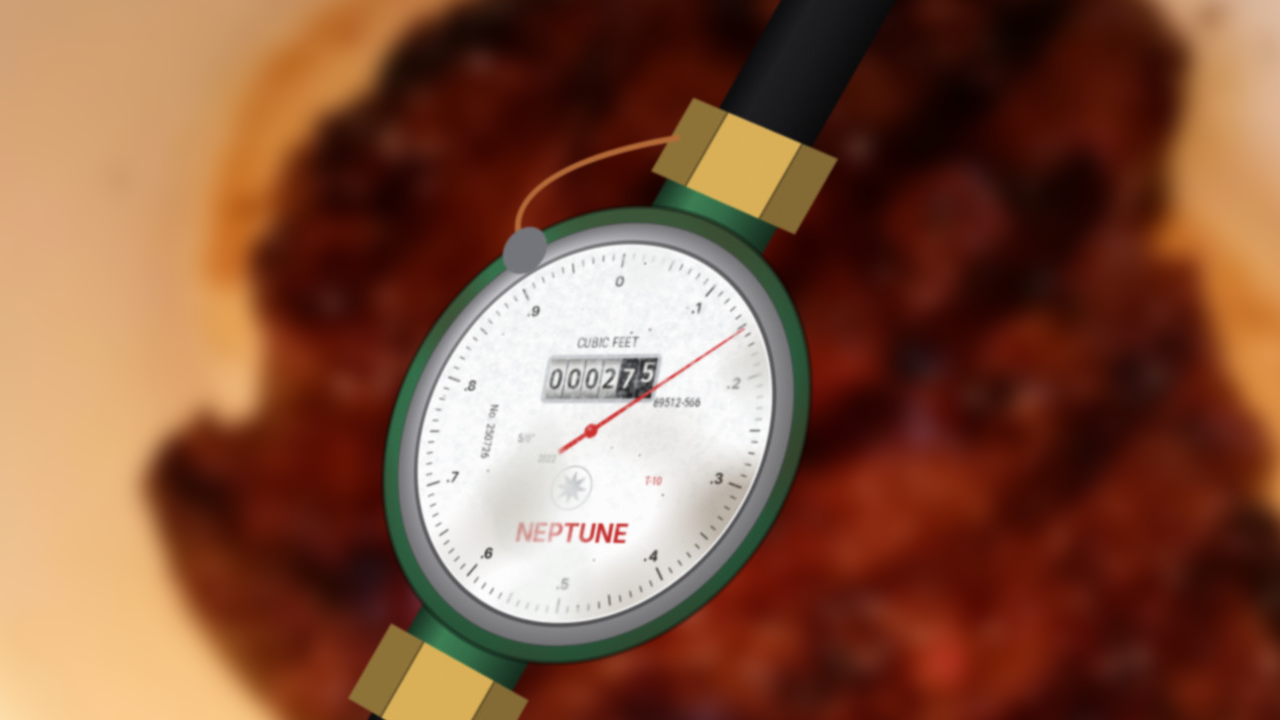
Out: {"value": 275.15, "unit": "ft³"}
